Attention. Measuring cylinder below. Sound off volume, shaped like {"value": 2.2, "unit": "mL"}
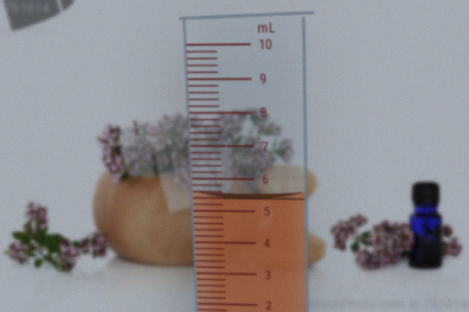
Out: {"value": 5.4, "unit": "mL"}
